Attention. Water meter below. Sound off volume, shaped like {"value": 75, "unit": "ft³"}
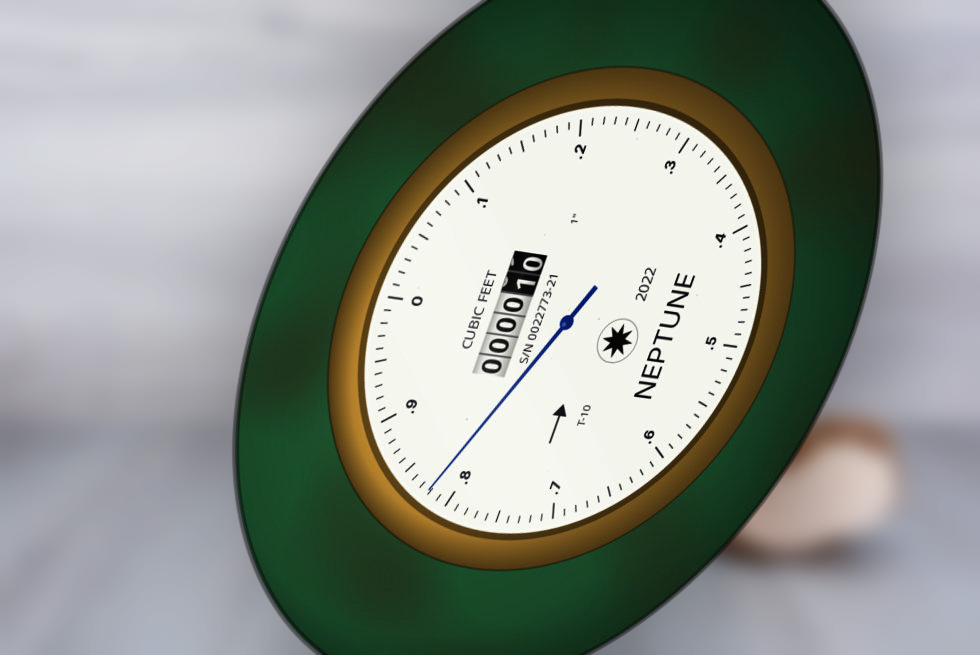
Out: {"value": 9.82, "unit": "ft³"}
